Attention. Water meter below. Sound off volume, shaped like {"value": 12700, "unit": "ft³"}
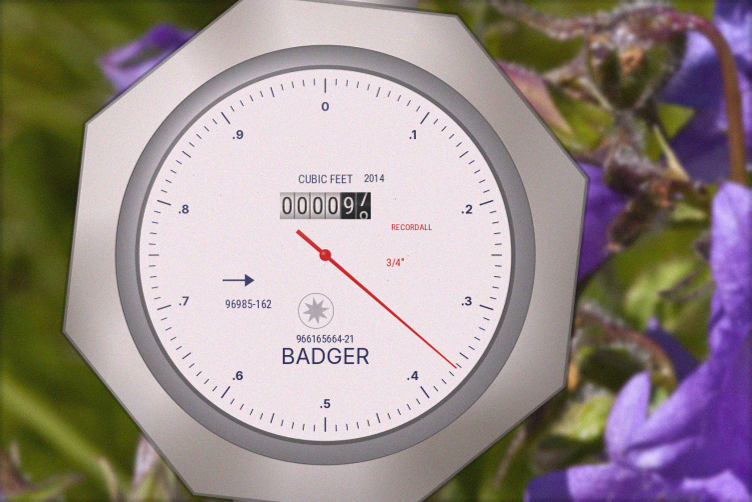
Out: {"value": 97.36, "unit": "ft³"}
